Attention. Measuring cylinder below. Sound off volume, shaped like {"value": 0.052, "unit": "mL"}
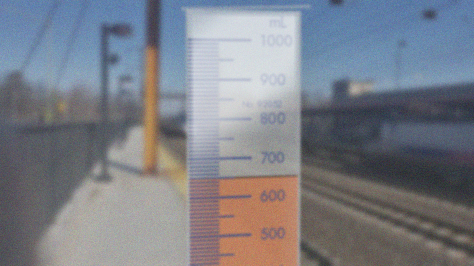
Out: {"value": 650, "unit": "mL"}
